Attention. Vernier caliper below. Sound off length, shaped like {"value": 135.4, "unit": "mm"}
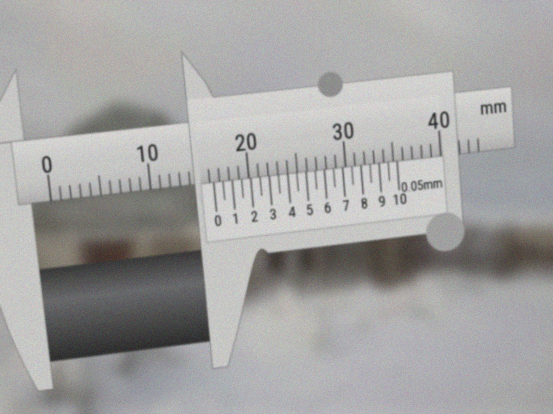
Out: {"value": 16.4, "unit": "mm"}
